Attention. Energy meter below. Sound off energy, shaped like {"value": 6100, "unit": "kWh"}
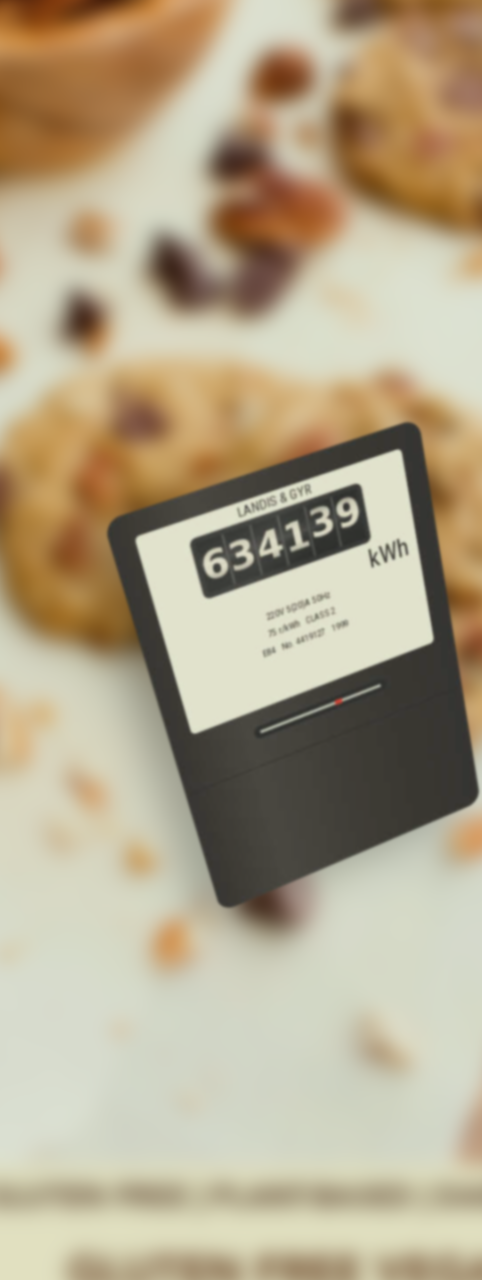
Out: {"value": 634139, "unit": "kWh"}
